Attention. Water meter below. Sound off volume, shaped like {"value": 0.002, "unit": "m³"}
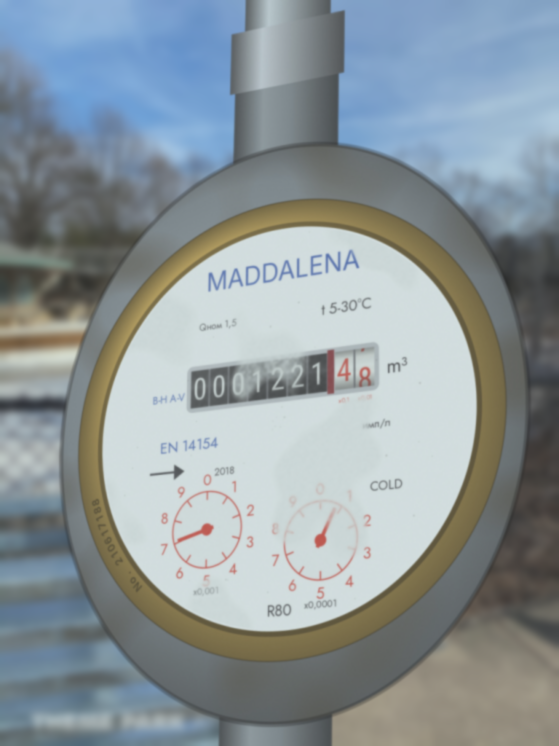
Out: {"value": 1221.4770, "unit": "m³"}
